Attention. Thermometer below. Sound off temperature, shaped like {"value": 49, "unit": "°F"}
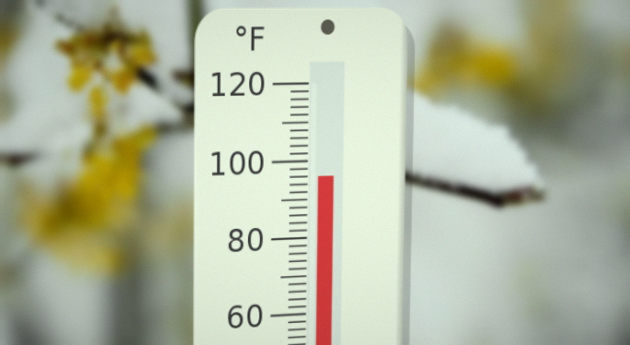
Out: {"value": 96, "unit": "°F"}
